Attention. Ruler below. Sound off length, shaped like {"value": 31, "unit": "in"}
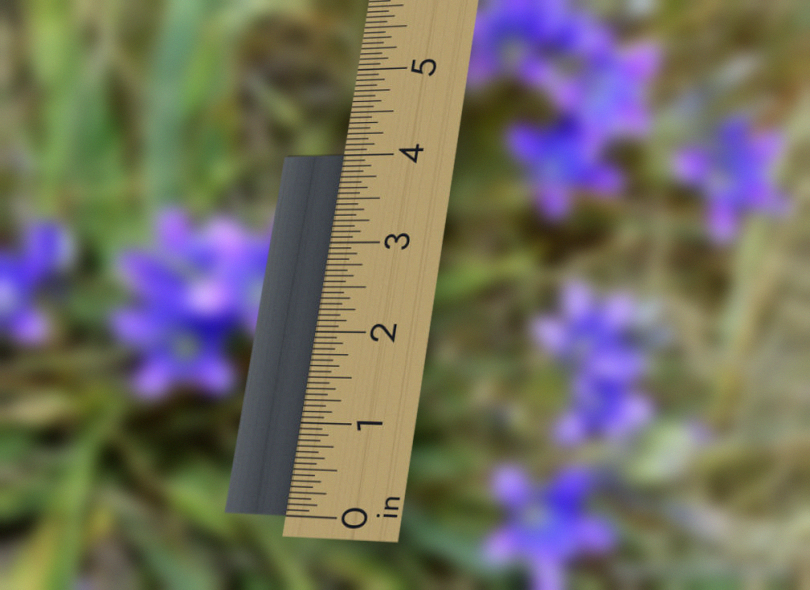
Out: {"value": 4, "unit": "in"}
